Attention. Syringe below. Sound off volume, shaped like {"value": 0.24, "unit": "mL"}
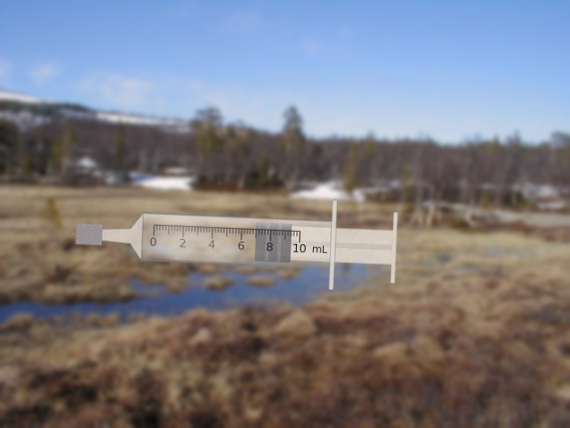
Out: {"value": 7, "unit": "mL"}
